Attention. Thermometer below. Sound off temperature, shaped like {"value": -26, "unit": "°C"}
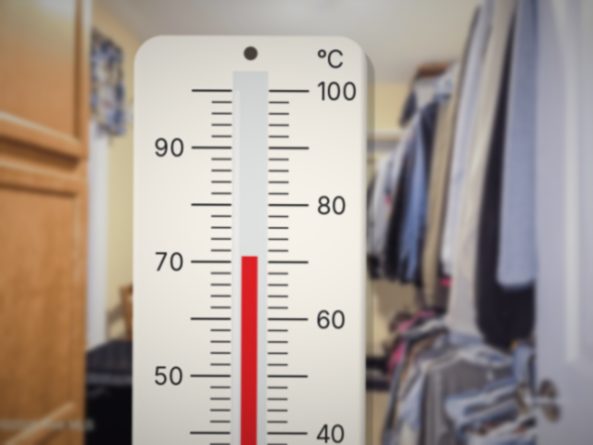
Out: {"value": 71, "unit": "°C"}
